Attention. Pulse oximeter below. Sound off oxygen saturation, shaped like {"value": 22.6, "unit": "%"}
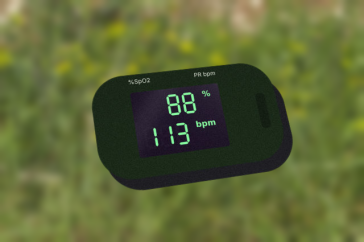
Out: {"value": 88, "unit": "%"}
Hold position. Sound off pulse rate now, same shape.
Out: {"value": 113, "unit": "bpm"}
